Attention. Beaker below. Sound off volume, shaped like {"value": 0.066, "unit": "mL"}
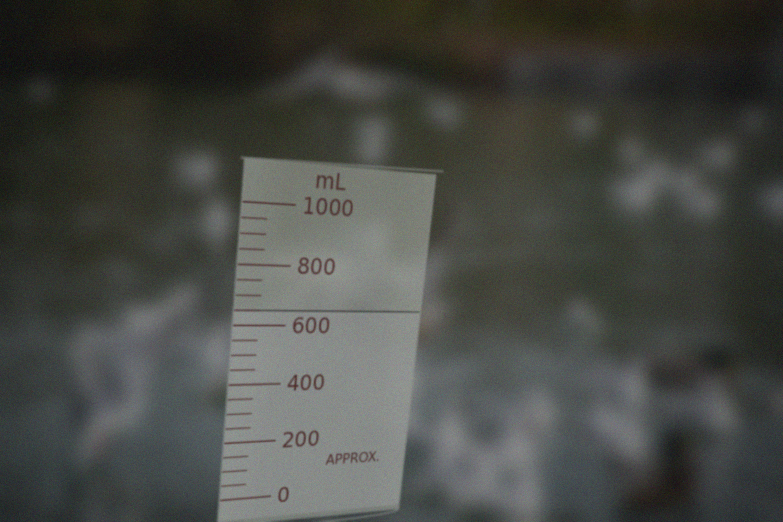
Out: {"value": 650, "unit": "mL"}
